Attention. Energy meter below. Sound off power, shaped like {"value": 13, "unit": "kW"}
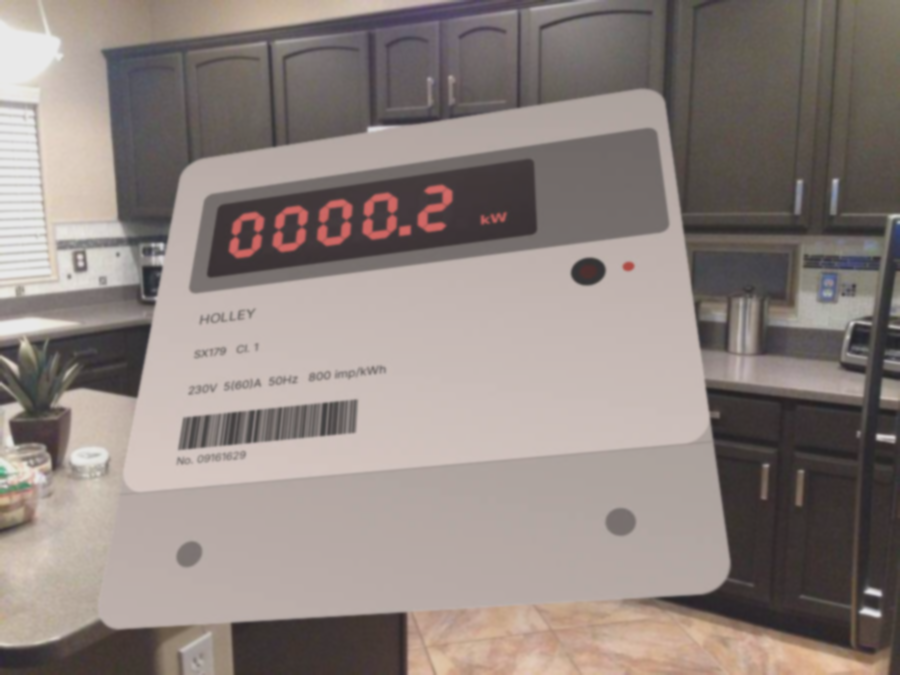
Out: {"value": 0.2, "unit": "kW"}
